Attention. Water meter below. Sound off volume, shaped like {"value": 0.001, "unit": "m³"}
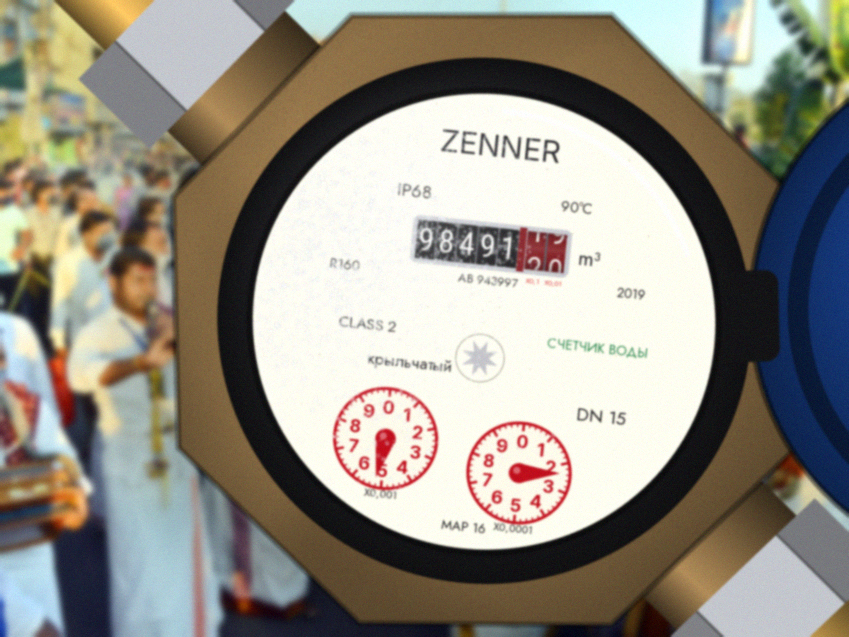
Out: {"value": 98491.1952, "unit": "m³"}
